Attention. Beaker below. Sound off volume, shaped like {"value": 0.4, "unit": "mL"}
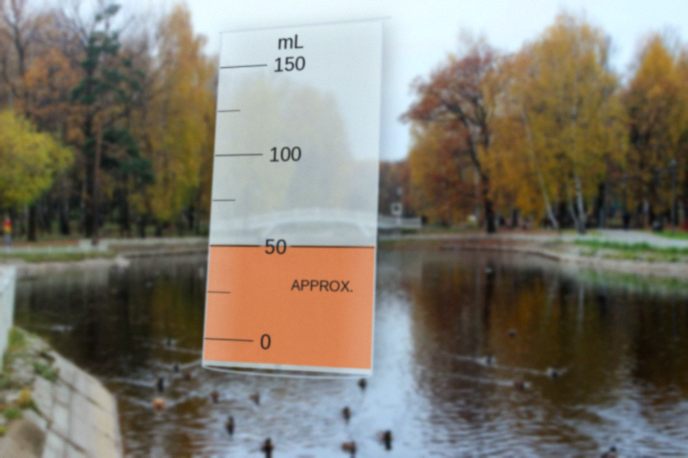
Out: {"value": 50, "unit": "mL"}
